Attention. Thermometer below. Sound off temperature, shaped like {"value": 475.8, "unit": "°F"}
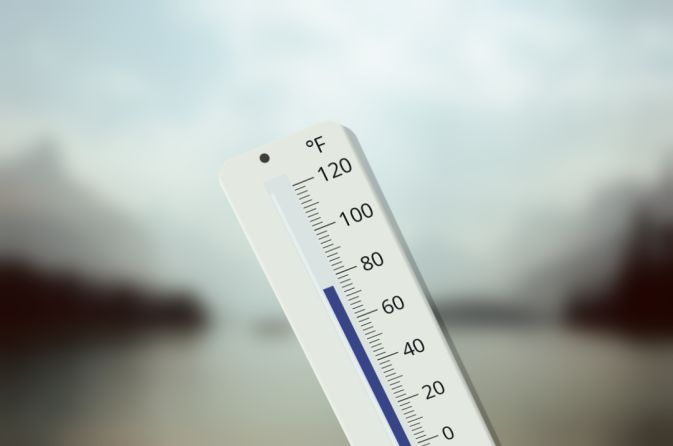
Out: {"value": 76, "unit": "°F"}
